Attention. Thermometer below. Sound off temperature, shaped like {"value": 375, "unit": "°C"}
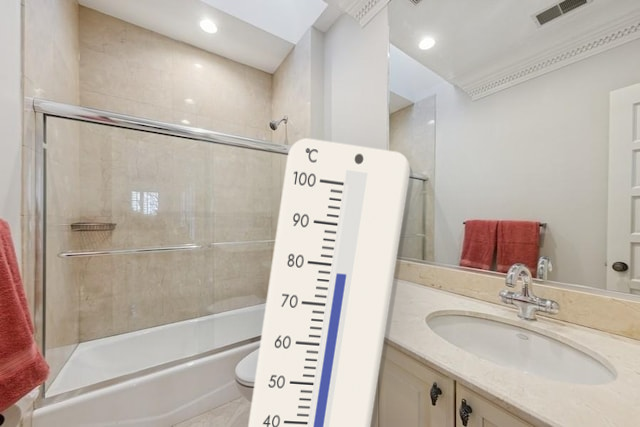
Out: {"value": 78, "unit": "°C"}
